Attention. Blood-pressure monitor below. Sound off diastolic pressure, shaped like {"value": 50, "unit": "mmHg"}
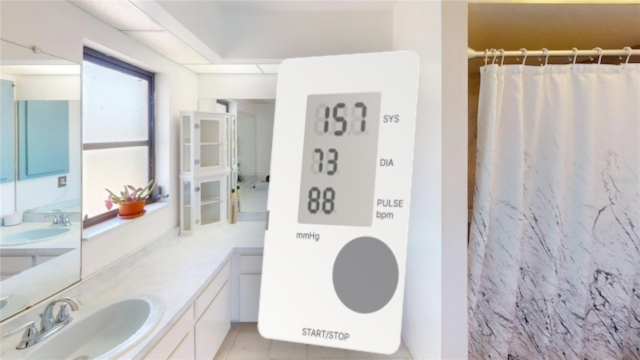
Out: {"value": 73, "unit": "mmHg"}
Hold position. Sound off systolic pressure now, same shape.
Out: {"value": 157, "unit": "mmHg"}
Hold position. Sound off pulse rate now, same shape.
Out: {"value": 88, "unit": "bpm"}
